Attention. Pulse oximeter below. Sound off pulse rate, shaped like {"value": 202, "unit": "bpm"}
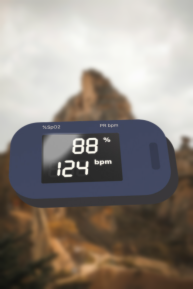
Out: {"value": 124, "unit": "bpm"}
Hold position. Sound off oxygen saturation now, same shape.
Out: {"value": 88, "unit": "%"}
